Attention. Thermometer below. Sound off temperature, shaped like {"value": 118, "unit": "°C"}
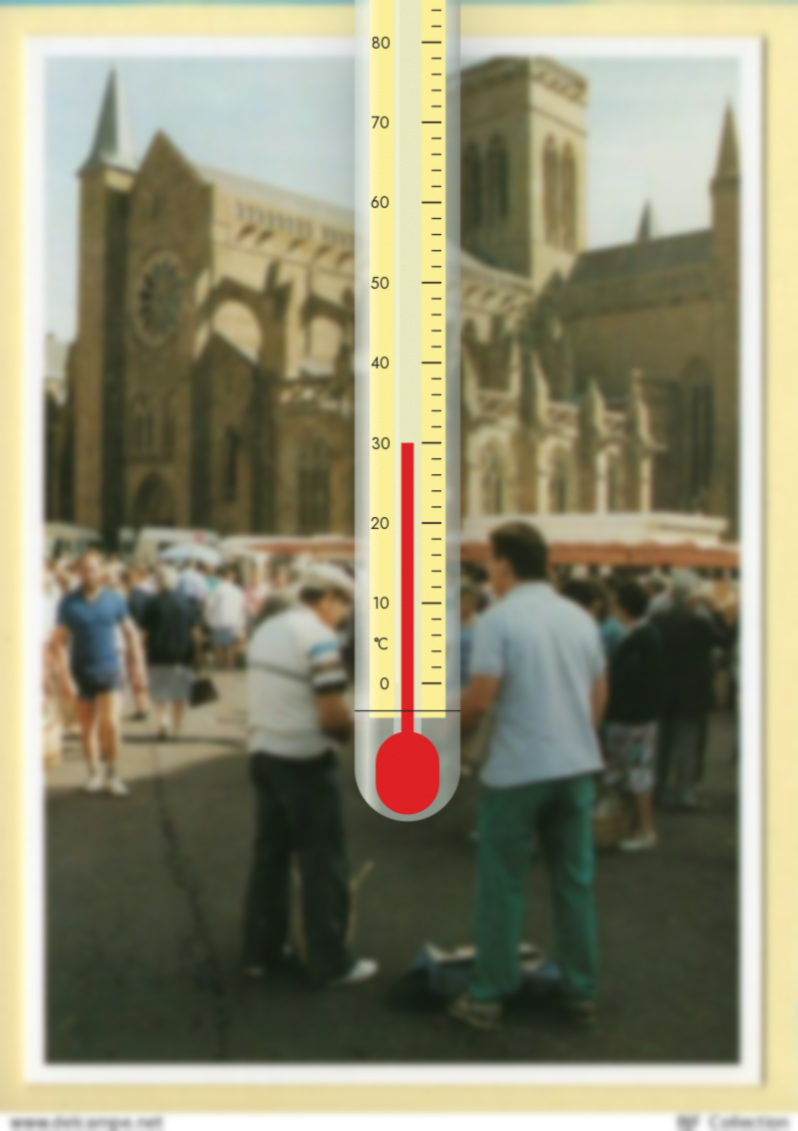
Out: {"value": 30, "unit": "°C"}
